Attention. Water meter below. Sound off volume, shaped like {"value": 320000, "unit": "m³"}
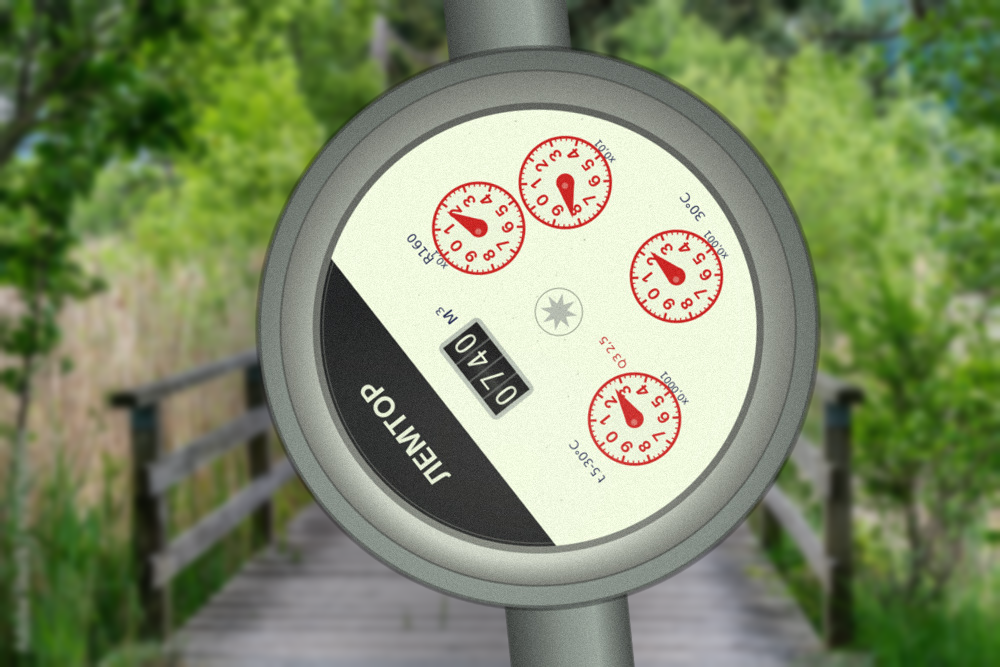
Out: {"value": 740.1822, "unit": "m³"}
